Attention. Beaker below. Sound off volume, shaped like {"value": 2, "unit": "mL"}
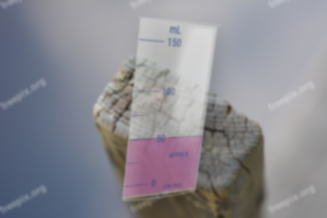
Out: {"value": 50, "unit": "mL"}
